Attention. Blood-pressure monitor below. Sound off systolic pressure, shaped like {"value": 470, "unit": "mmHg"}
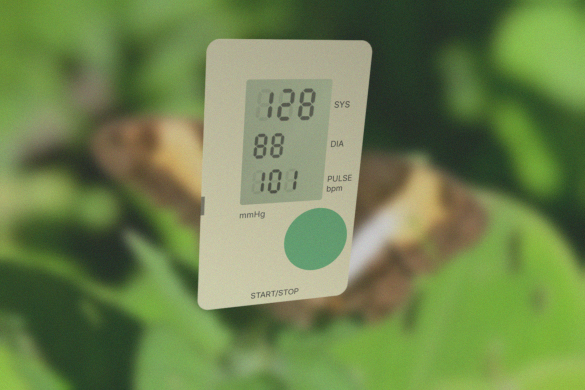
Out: {"value": 128, "unit": "mmHg"}
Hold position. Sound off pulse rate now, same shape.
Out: {"value": 101, "unit": "bpm"}
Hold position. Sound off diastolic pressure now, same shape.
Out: {"value": 88, "unit": "mmHg"}
